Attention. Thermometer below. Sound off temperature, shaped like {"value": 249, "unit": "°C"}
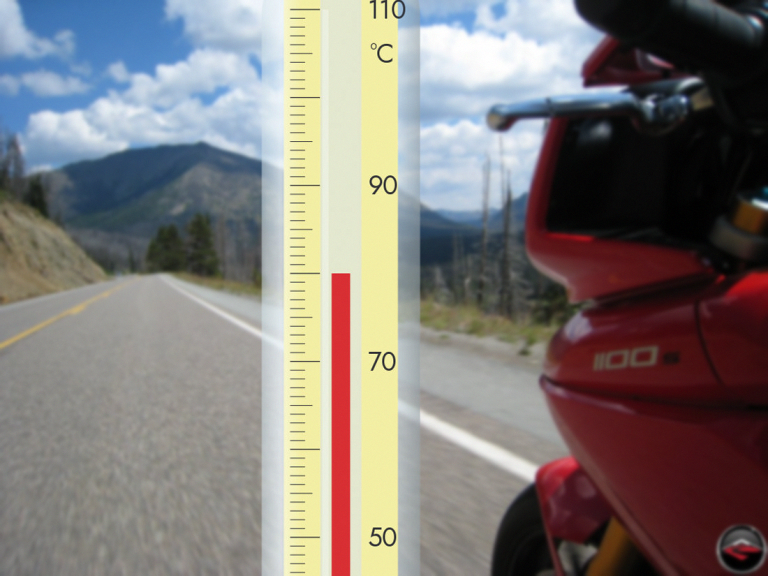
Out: {"value": 80, "unit": "°C"}
